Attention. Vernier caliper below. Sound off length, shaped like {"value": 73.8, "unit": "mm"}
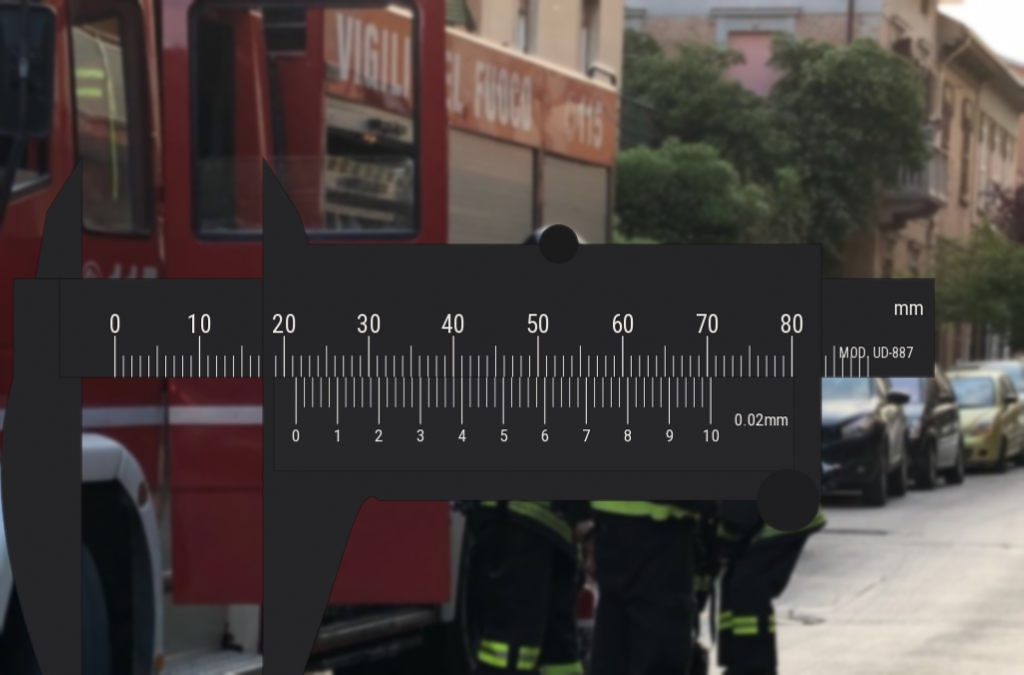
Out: {"value": 21.4, "unit": "mm"}
